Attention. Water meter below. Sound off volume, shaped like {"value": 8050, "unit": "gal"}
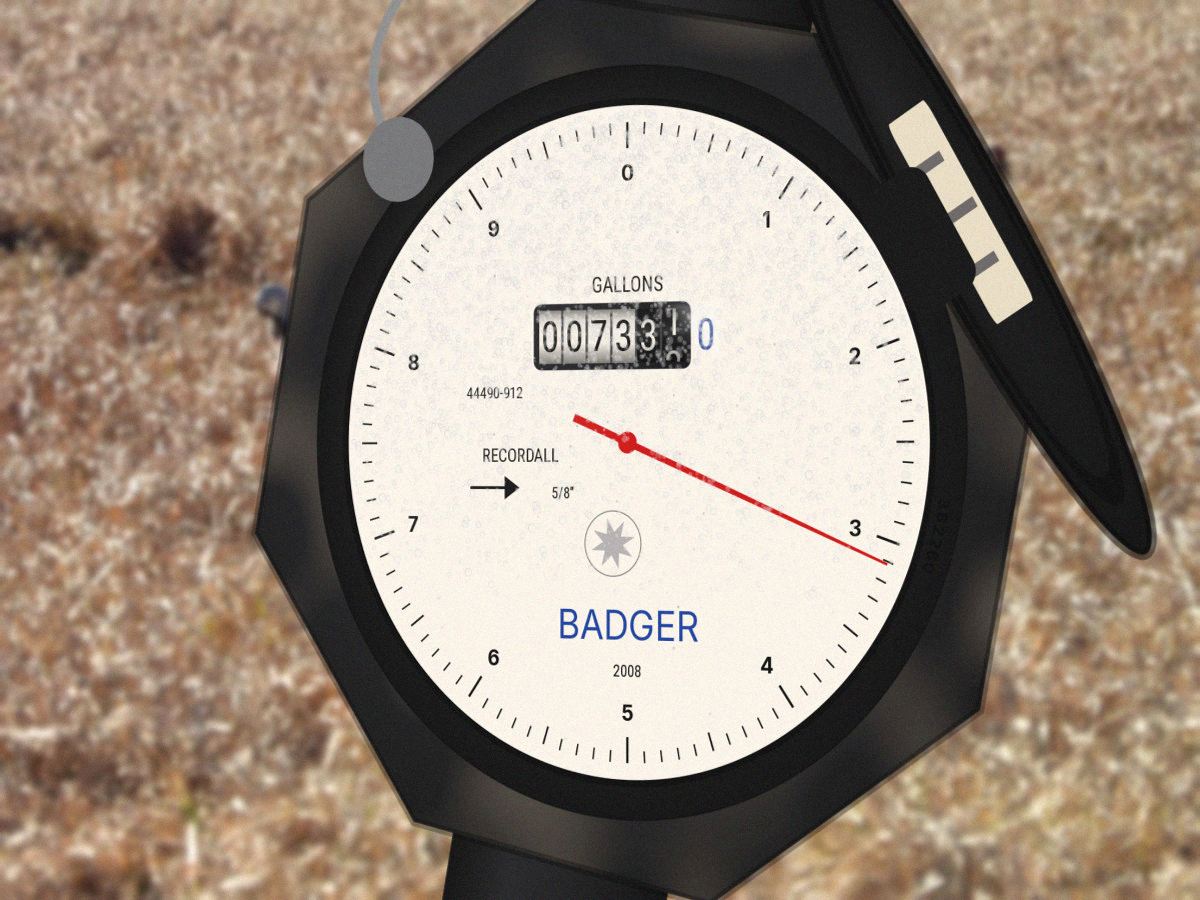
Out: {"value": 73313.1, "unit": "gal"}
